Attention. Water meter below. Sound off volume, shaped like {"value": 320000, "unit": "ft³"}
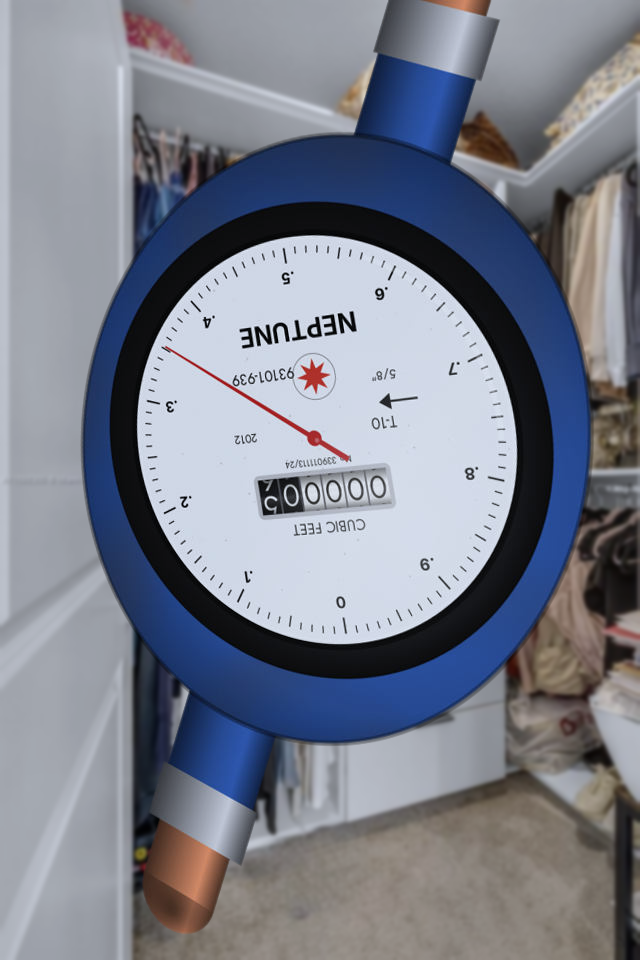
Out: {"value": 5.35, "unit": "ft³"}
